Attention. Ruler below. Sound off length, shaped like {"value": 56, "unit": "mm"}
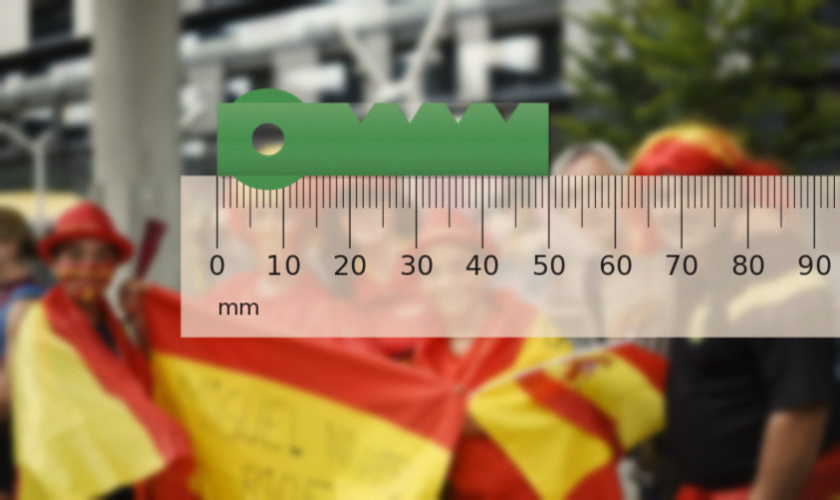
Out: {"value": 50, "unit": "mm"}
